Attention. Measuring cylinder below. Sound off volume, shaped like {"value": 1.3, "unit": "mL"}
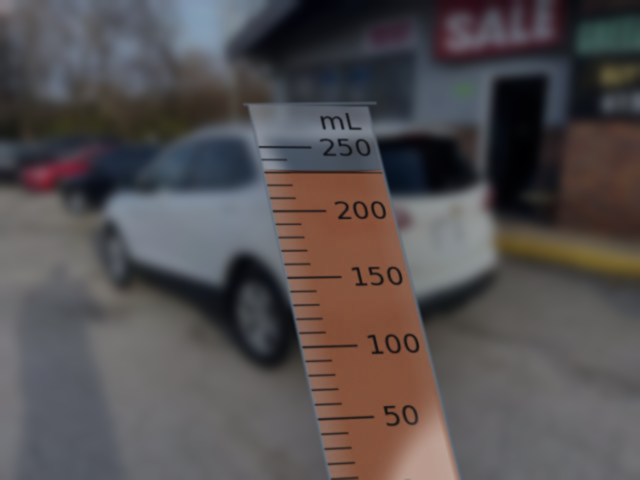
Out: {"value": 230, "unit": "mL"}
